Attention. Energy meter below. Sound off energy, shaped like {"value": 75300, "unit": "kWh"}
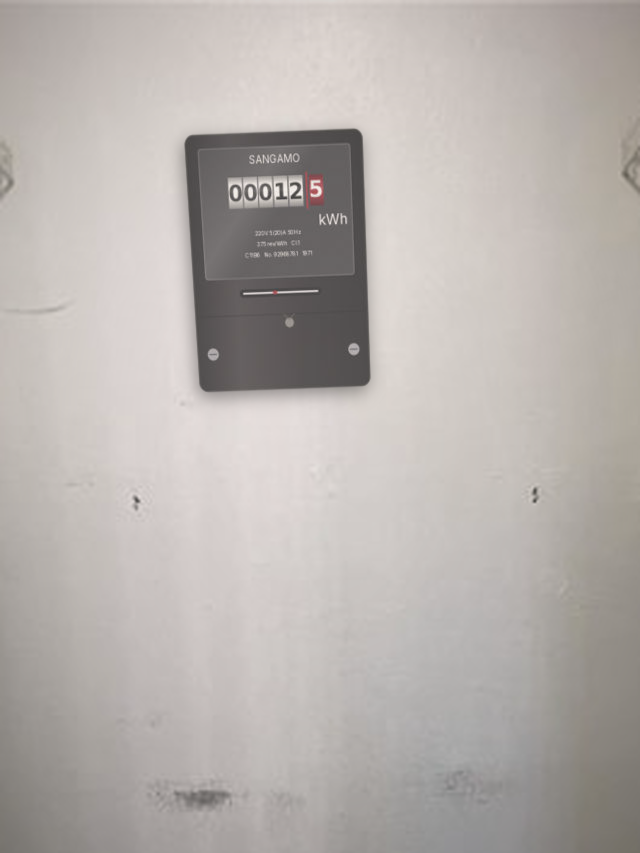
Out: {"value": 12.5, "unit": "kWh"}
